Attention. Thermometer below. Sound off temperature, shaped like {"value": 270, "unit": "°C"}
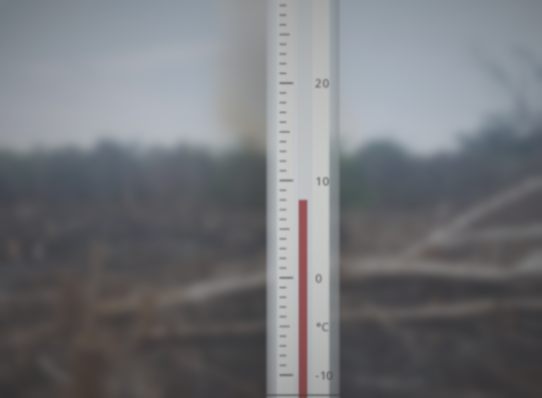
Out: {"value": 8, "unit": "°C"}
